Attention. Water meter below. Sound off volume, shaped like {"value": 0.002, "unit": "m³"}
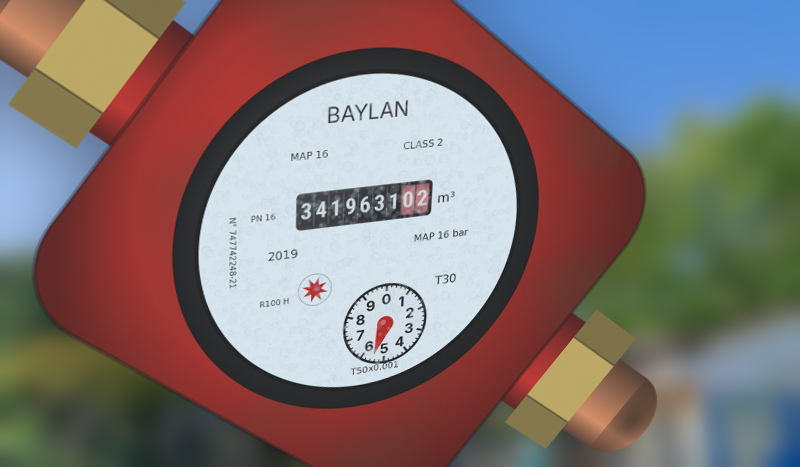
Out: {"value": 3419631.025, "unit": "m³"}
